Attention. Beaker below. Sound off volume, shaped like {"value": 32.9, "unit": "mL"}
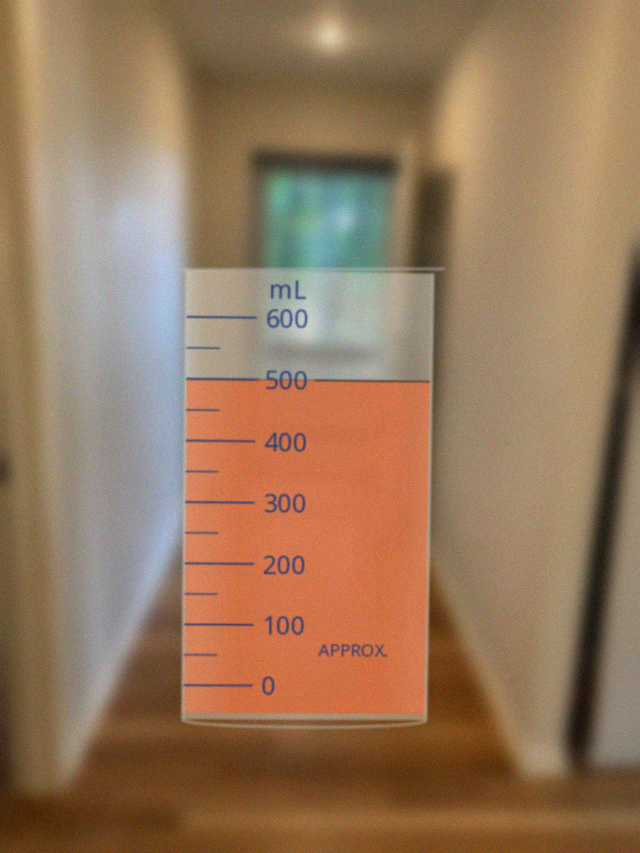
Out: {"value": 500, "unit": "mL"}
